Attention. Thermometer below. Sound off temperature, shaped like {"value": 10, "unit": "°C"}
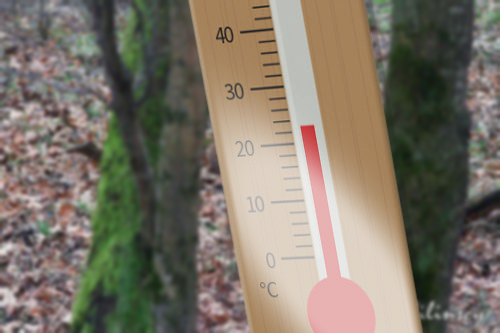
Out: {"value": 23, "unit": "°C"}
